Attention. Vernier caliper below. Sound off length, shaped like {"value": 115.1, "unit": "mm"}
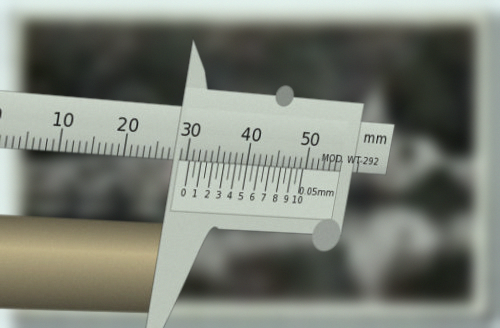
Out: {"value": 30.5, "unit": "mm"}
